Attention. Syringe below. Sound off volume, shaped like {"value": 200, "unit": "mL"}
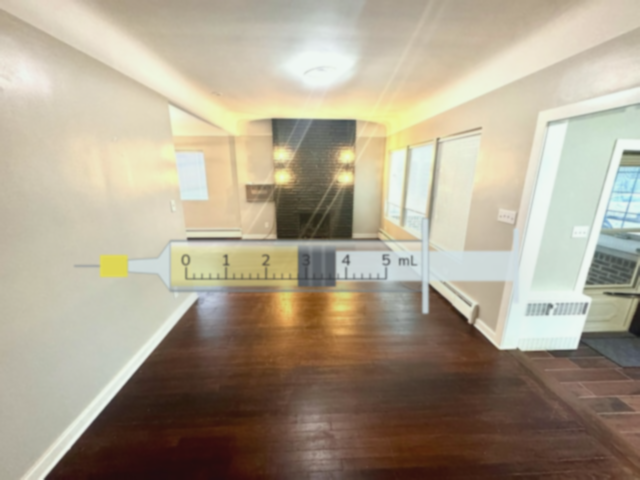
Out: {"value": 2.8, "unit": "mL"}
